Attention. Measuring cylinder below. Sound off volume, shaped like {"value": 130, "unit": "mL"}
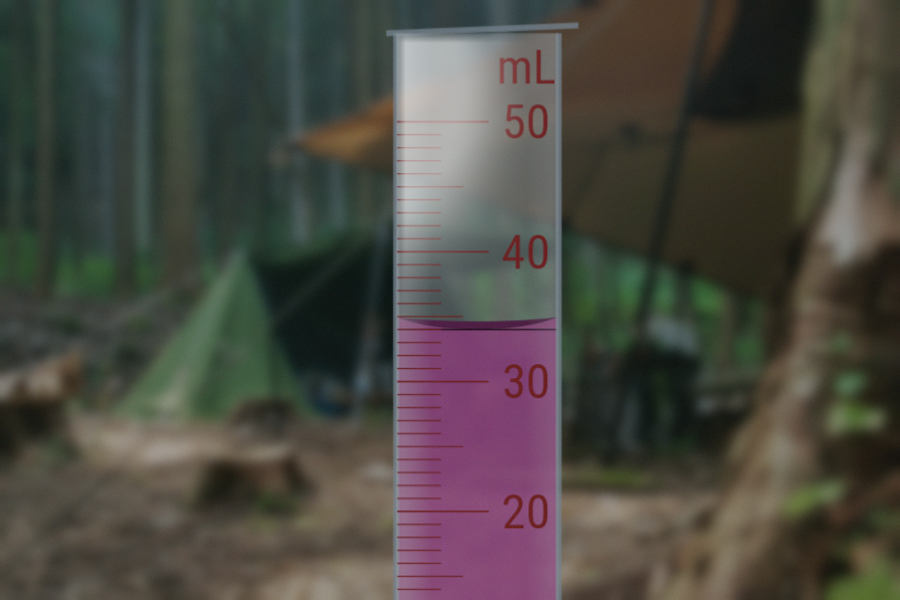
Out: {"value": 34, "unit": "mL"}
